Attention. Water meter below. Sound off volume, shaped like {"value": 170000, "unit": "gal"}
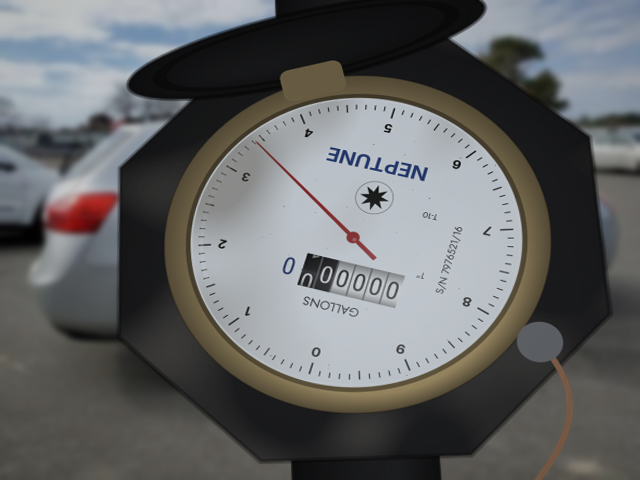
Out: {"value": 3.4, "unit": "gal"}
